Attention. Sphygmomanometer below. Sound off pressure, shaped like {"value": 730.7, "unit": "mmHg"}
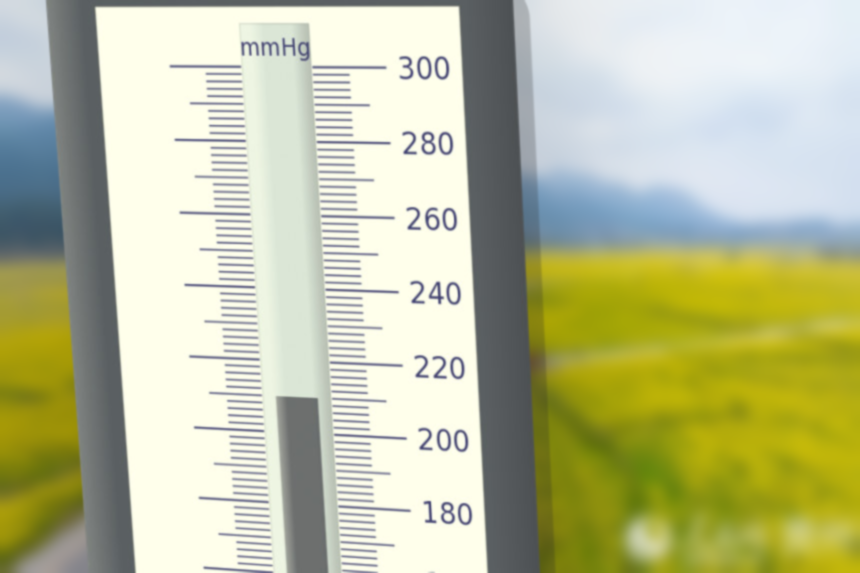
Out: {"value": 210, "unit": "mmHg"}
